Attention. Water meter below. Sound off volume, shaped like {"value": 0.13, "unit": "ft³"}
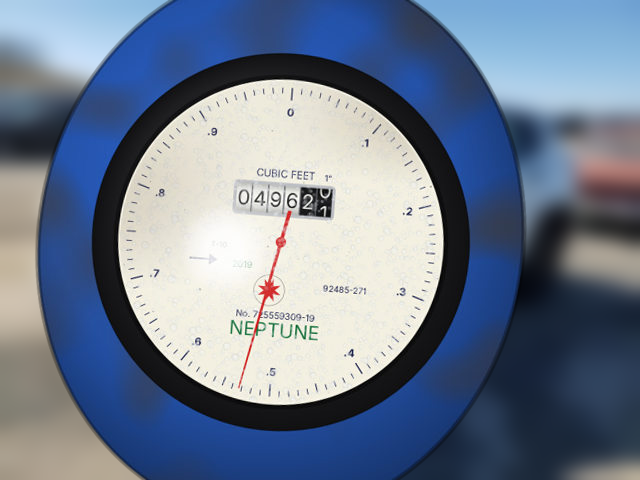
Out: {"value": 49620.53, "unit": "ft³"}
